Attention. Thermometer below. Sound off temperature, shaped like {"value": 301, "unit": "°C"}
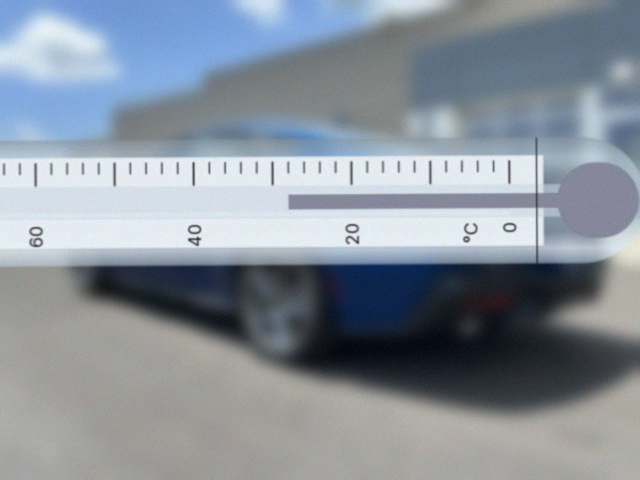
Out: {"value": 28, "unit": "°C"}
